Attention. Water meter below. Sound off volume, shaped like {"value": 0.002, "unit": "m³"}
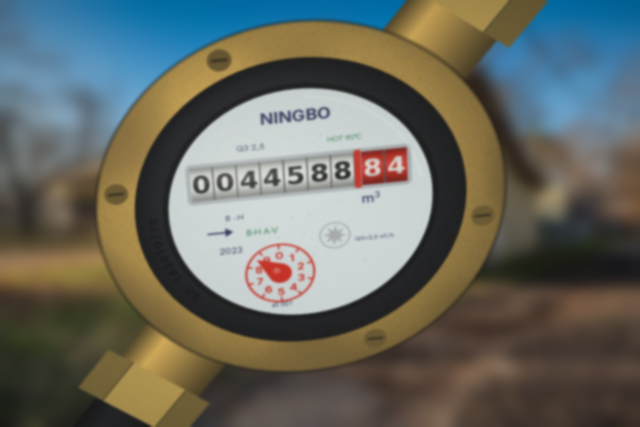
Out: {"value": 44588.848, "unit": "m³"}
